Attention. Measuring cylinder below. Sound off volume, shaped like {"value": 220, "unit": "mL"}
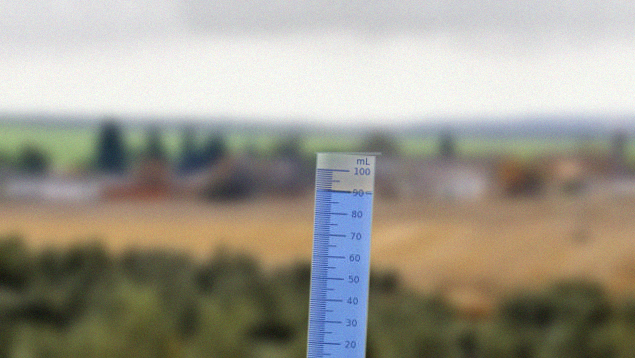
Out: {"value": 90, "unit": "mL"}
